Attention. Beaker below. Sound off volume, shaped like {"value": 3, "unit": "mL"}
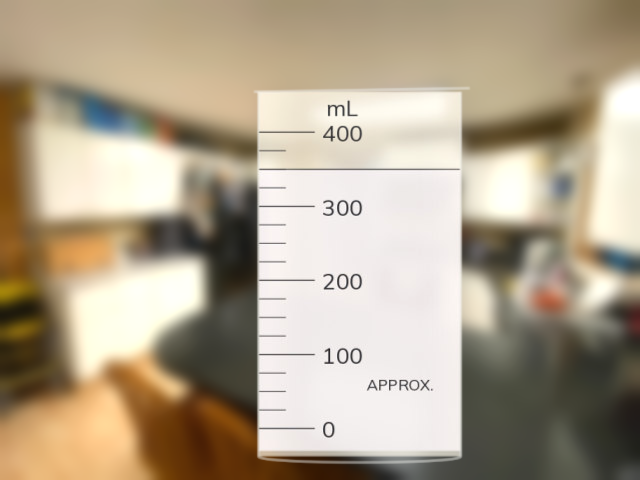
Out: {"value": 350, "unit": "mL"}
